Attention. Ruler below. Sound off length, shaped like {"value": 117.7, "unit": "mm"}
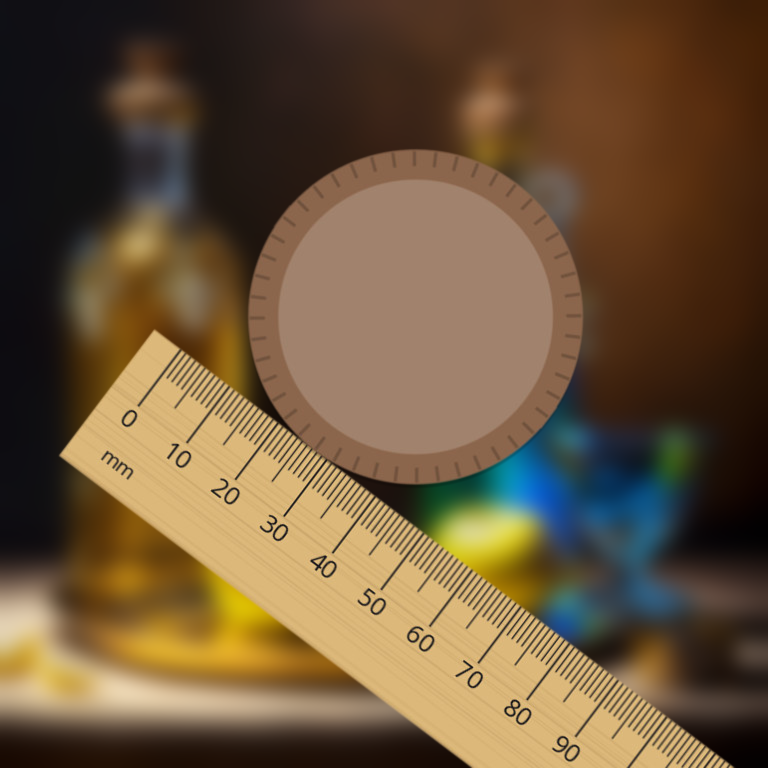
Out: {"value": 55, "unit": "mm"}
